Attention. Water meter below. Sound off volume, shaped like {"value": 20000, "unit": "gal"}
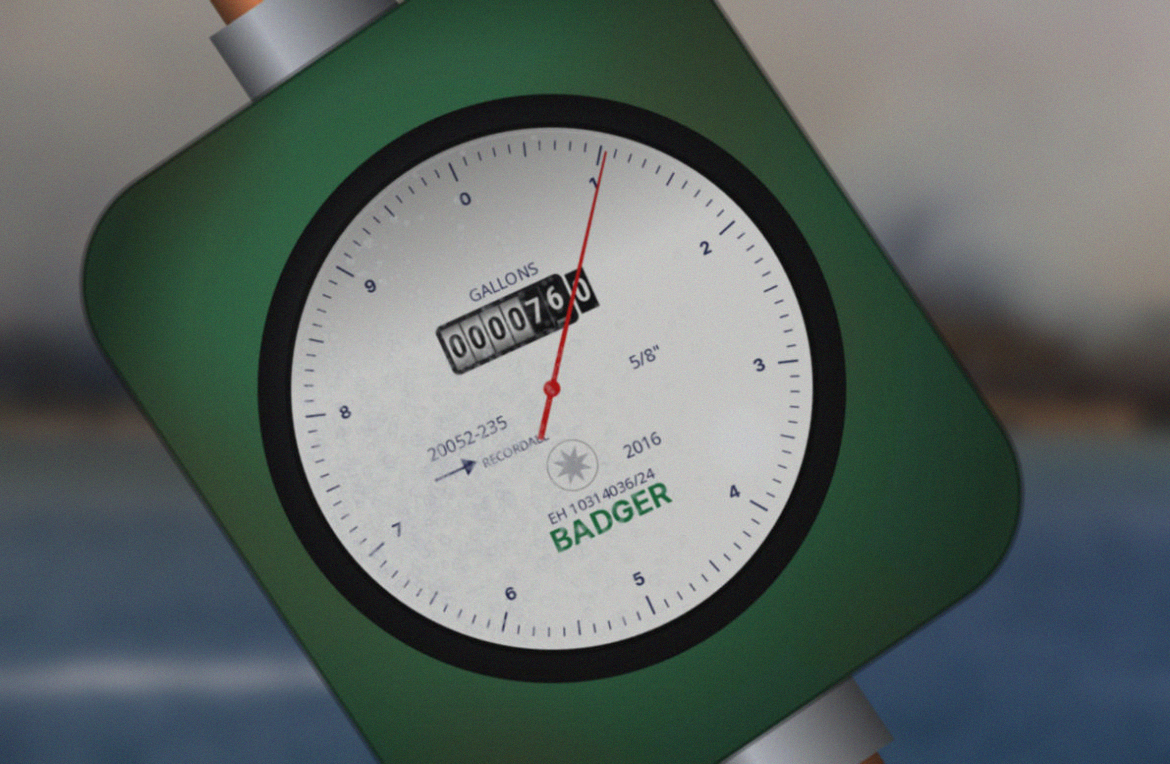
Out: {"value": 761.0, "unit": "gal"}
